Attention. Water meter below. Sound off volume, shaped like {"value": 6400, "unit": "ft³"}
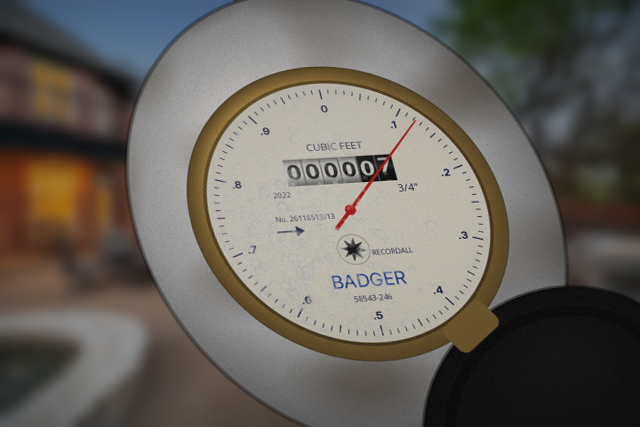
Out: {"value": 7.12, "unit": "ft³"}
